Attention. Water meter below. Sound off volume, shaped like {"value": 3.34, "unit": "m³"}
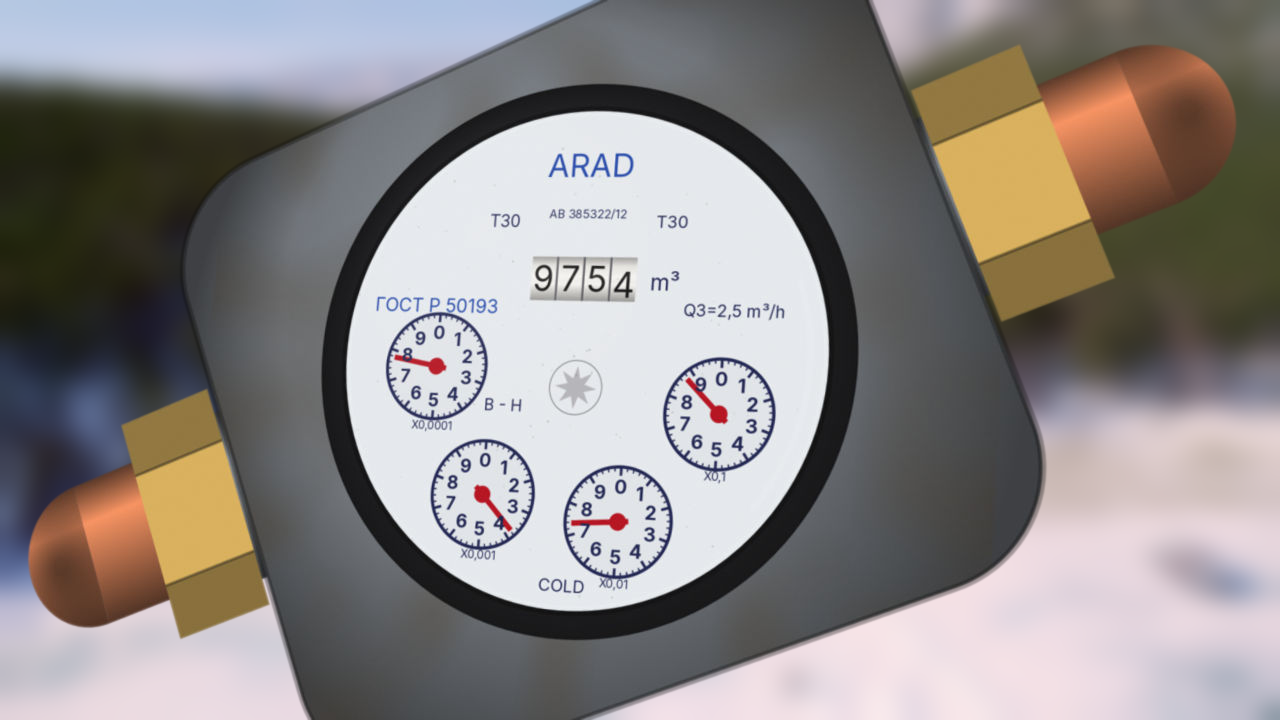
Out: {"value": 9753.8737, "unit": "m³"}
